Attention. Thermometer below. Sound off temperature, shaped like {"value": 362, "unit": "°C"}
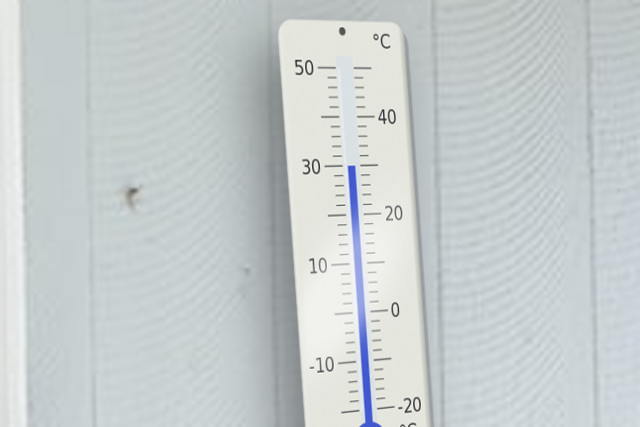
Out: {"value": 30, "unit": "°C"}
